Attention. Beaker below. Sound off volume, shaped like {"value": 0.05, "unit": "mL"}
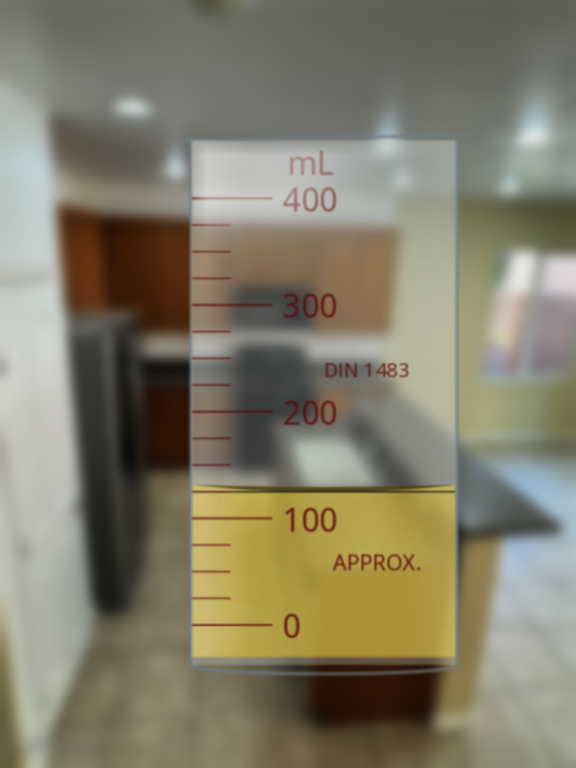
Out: {"value": 125, "unit": "mL"}
